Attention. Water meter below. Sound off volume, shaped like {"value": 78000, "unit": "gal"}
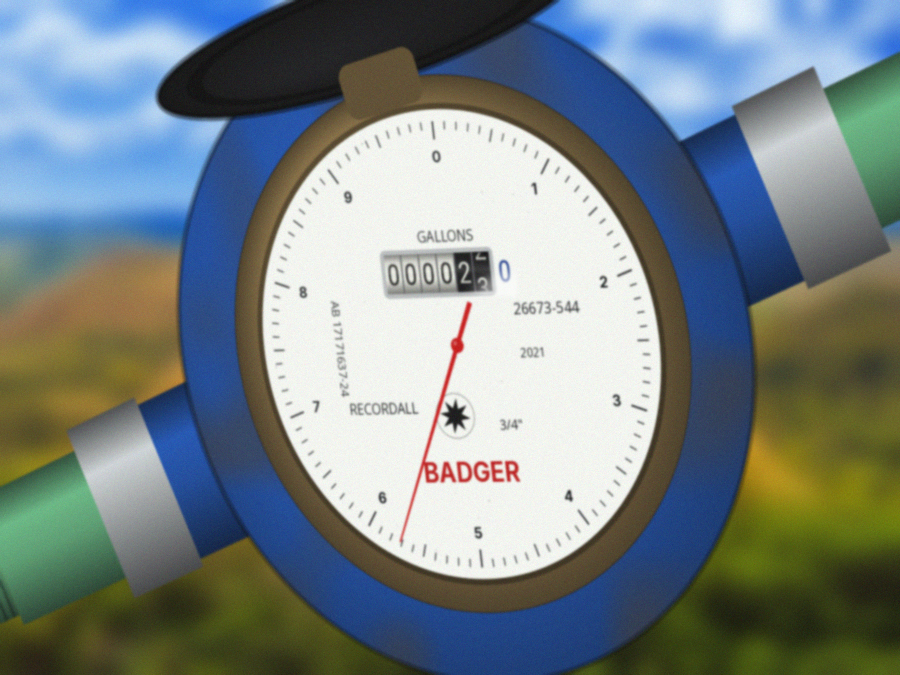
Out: {"value": 225.7, "unit": "gal"}
